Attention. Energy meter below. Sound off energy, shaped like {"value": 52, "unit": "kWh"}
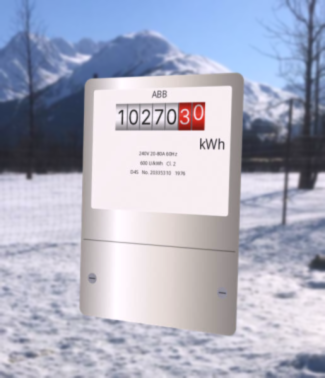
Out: {"value": 10270.30, "unit": "kWh"}
